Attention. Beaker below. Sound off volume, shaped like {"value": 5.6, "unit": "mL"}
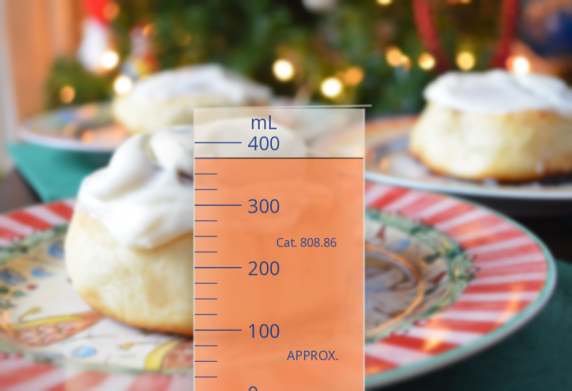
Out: {"value": 375, "unit": "mL"}
